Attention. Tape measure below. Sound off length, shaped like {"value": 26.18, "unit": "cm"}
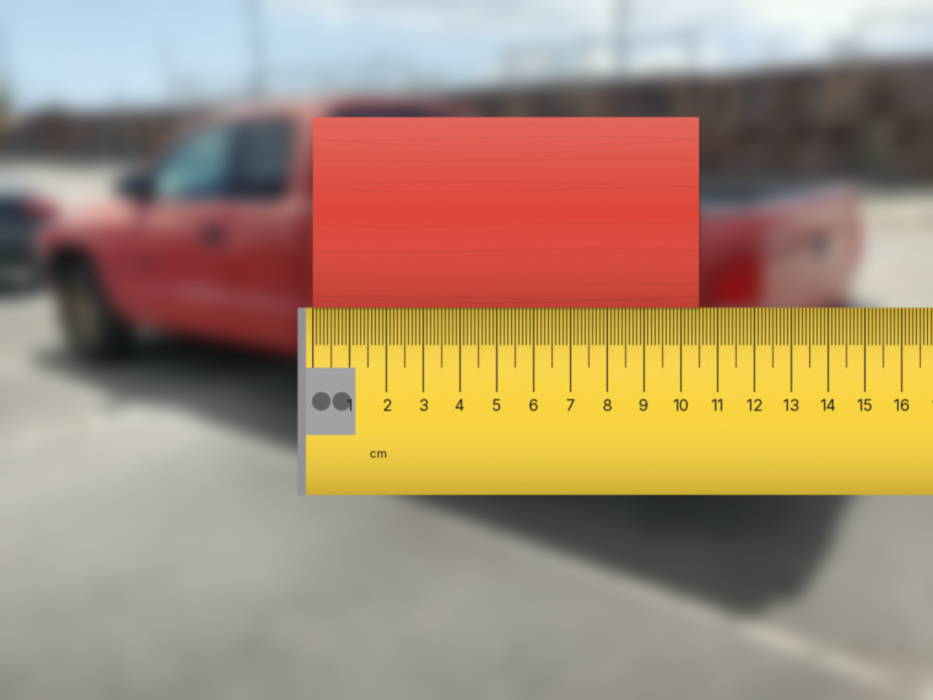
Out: {"value": 10.5, "unit": "cm"}
